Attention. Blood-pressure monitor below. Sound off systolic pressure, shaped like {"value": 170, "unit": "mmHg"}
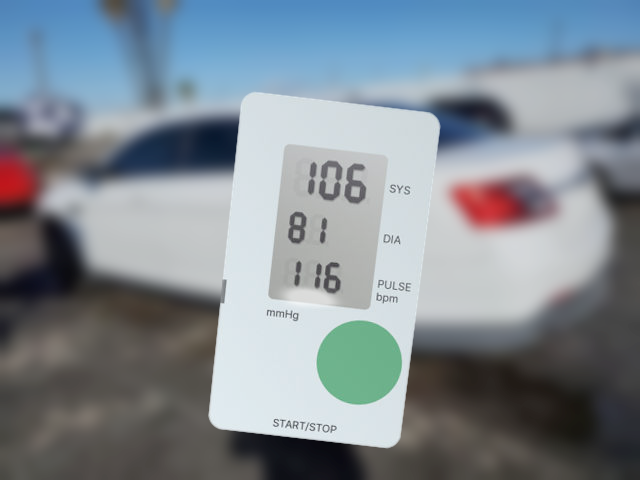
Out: {"value": 106, "unit": "mmHg"}
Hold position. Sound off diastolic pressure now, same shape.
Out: {"value": 81, "unit": "mmHg"}
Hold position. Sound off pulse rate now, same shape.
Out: {"value": 116, "unit": "bpm"}
